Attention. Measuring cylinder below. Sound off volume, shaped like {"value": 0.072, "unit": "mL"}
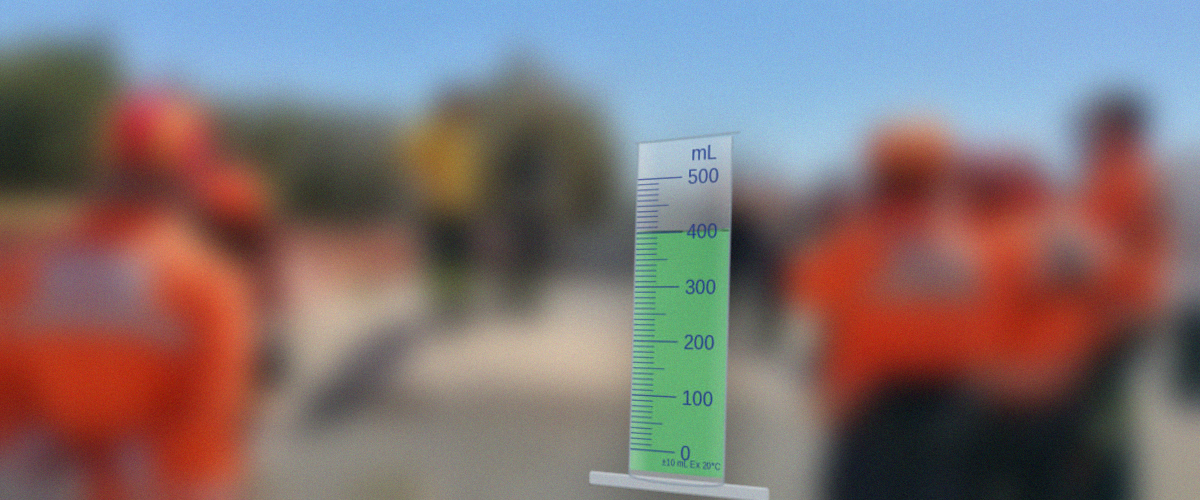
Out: {"value": 400, "unit": "mL"}
